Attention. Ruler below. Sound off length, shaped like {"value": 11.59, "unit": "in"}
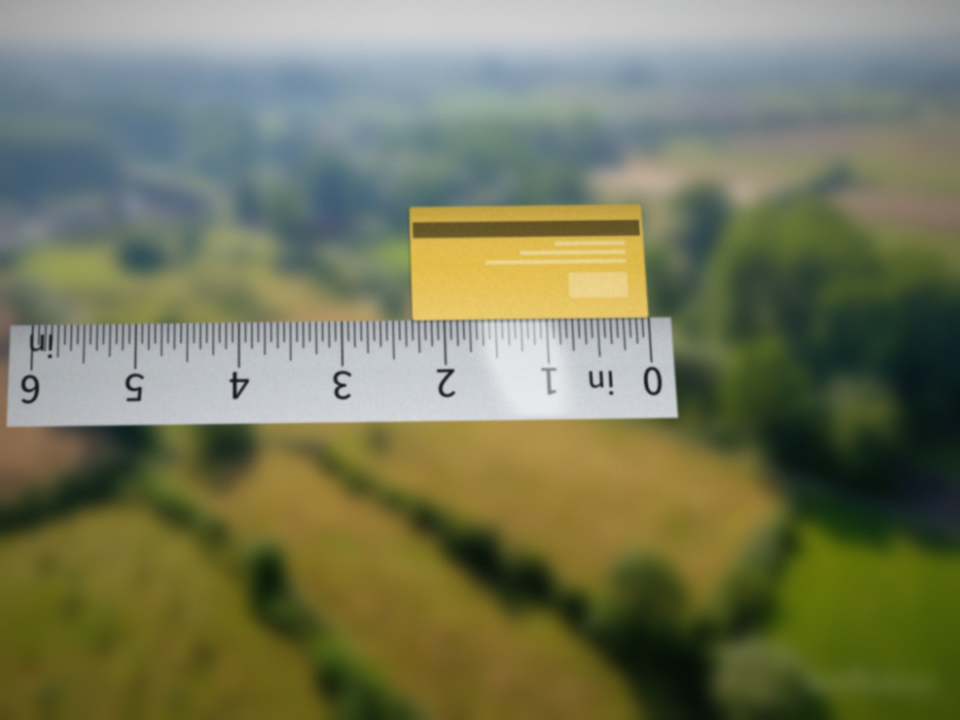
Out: {"value": 2.3125, "unit": "in"}
